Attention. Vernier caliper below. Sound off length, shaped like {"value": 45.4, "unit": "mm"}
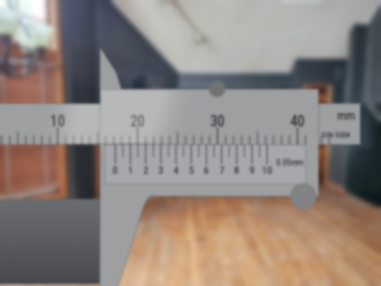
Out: {"value": 17.2, "unit": "mm"}
